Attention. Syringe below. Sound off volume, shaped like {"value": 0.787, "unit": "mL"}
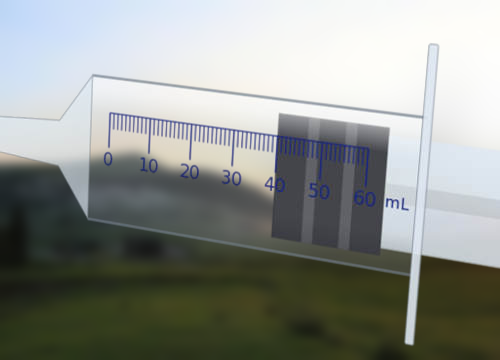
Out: {"value": 40, "unit": "mL"}
